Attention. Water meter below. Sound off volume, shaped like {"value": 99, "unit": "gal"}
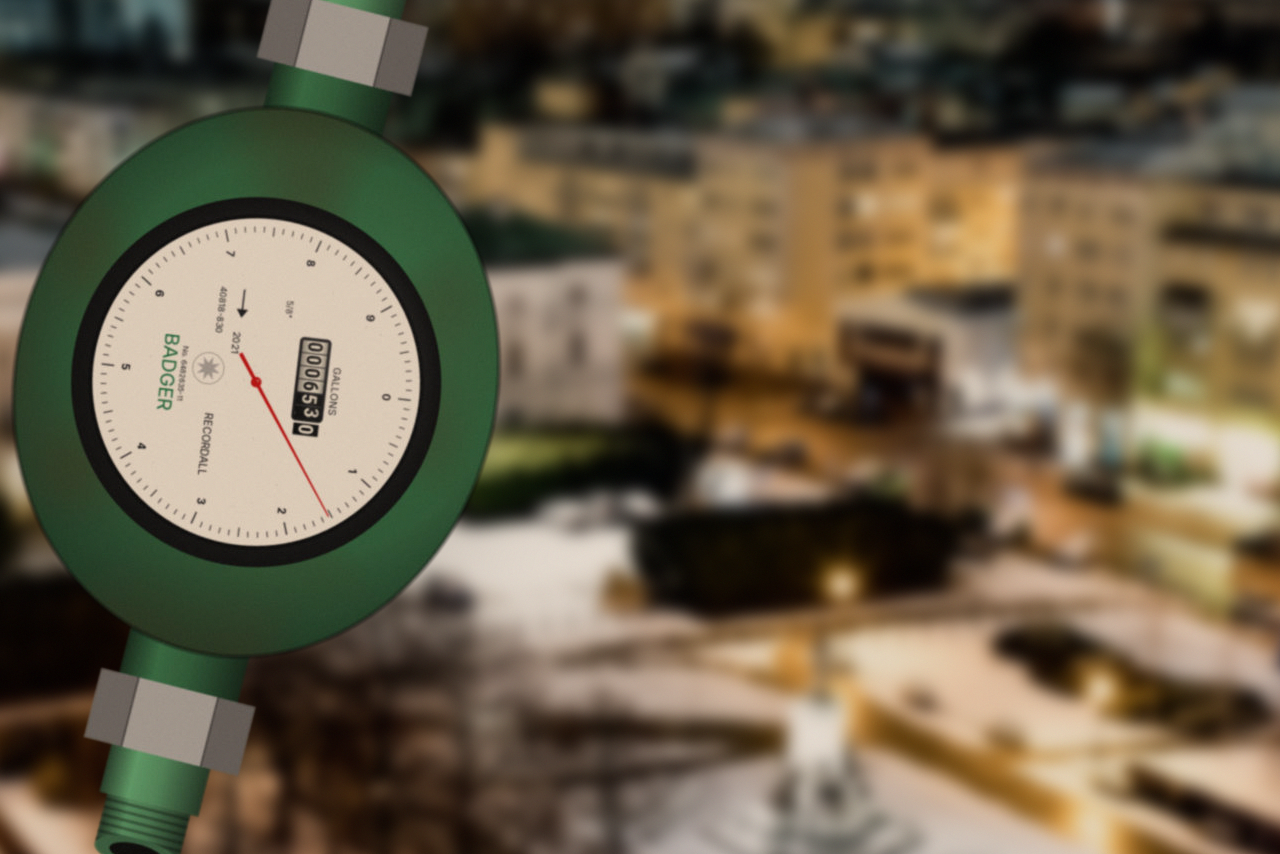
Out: {"value": 6531.5, "unit": "gal"}
